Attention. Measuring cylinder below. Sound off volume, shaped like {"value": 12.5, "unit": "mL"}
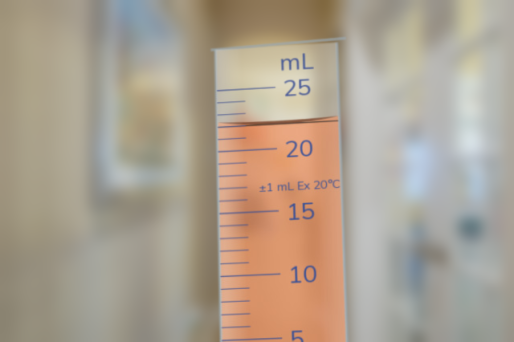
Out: {"value": 22, "unit": "mL"}
